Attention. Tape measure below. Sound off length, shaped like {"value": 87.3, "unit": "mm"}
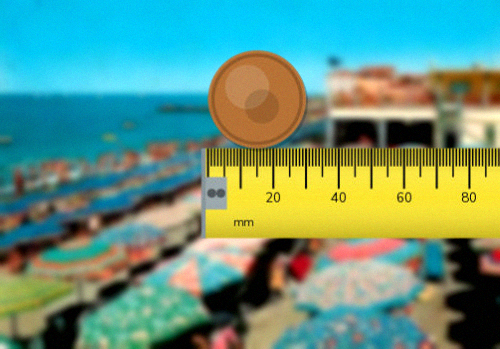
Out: {"value": 30, "unit": "mm"}
